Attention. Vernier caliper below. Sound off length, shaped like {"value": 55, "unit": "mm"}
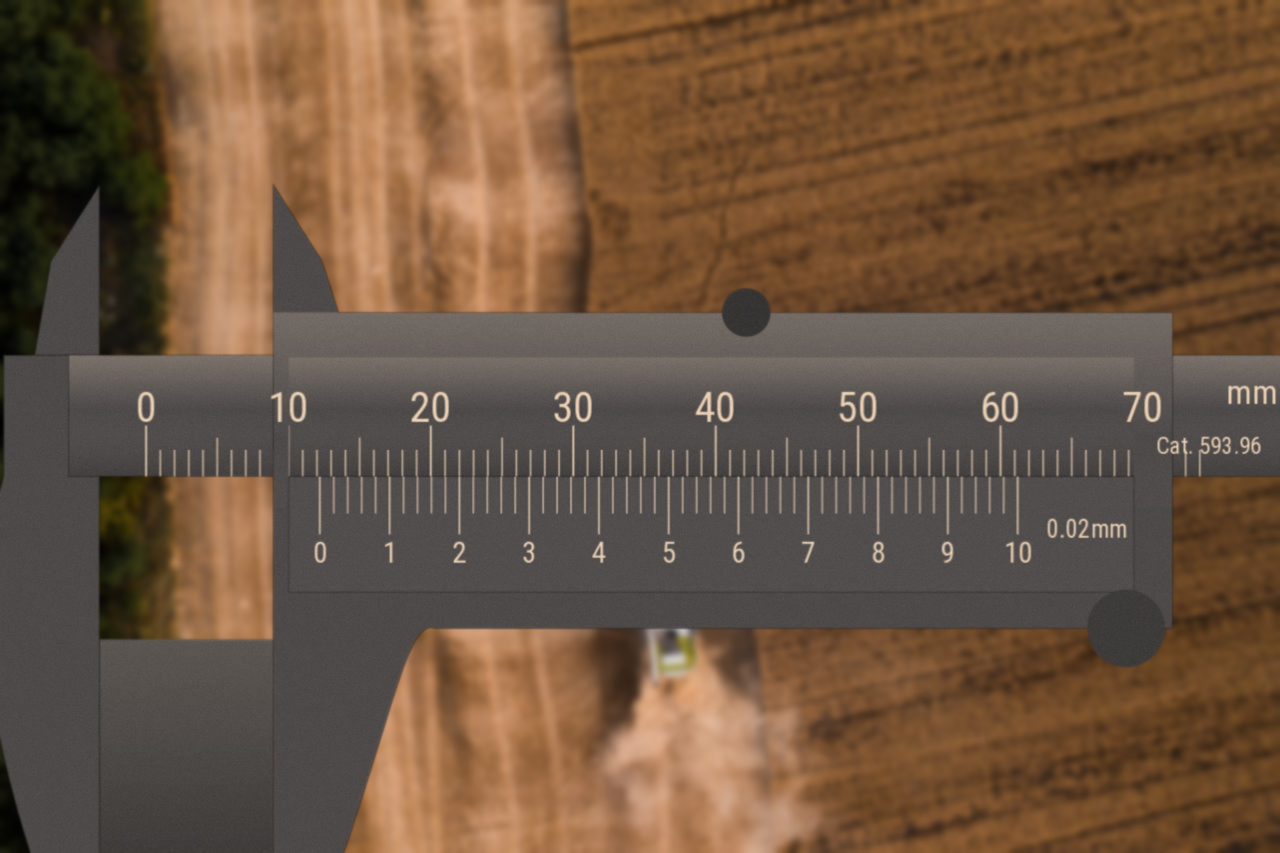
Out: {"value": 12.2, "unit": "mm"}
